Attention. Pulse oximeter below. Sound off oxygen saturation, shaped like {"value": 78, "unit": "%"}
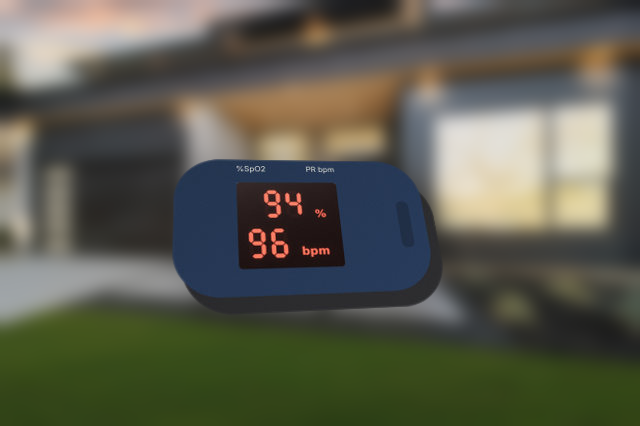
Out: {"value": 94, "unit": "%"}
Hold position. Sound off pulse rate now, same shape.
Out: {"value": 96, "unit": "bpm"}
